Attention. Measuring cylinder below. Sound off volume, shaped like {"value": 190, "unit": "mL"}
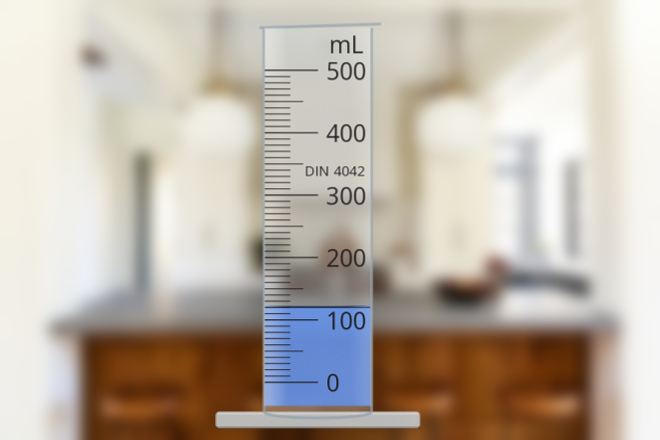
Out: {"value": 120, "unit": "mL"}
